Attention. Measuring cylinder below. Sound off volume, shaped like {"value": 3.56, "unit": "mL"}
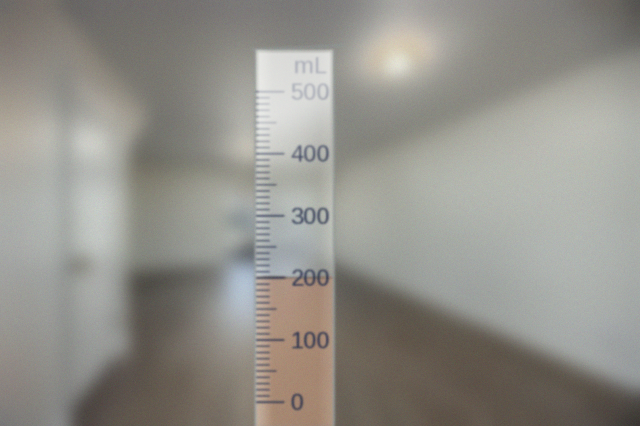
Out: {"value": 200, "unit": "mL"}
